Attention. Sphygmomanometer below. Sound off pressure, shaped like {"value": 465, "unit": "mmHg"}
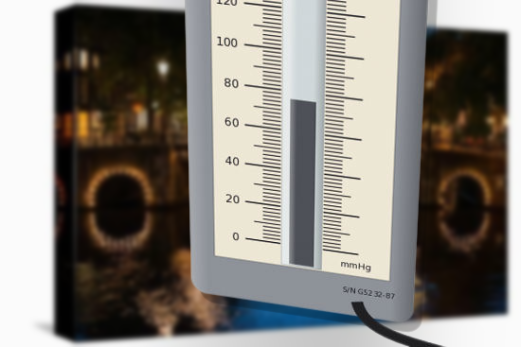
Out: {"value": 76, "unit": "mmHg"}
